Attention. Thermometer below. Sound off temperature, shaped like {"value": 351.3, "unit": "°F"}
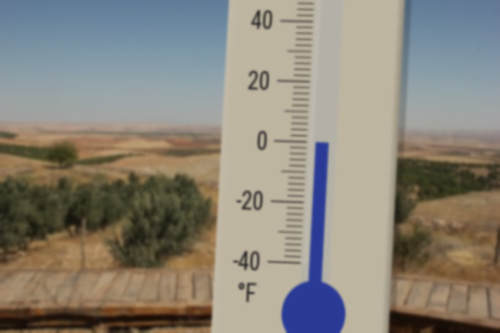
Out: {"value": 0, "unit": "°F"}
